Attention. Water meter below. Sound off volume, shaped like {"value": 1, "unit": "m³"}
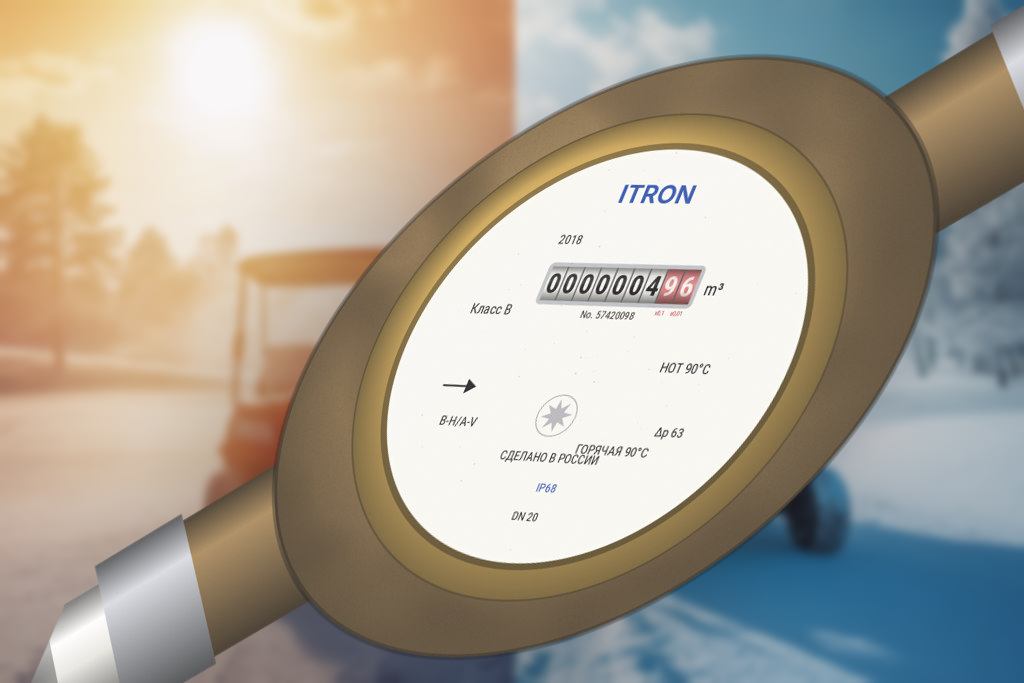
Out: {"value": 4.96, "unit": "m³"}
